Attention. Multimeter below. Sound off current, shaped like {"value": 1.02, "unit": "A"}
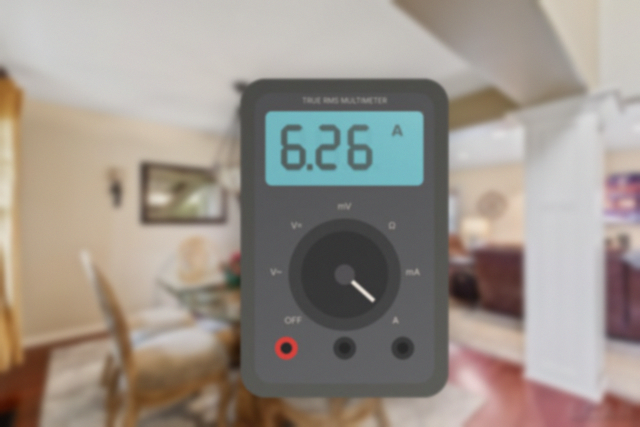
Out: {"value": 6.26, "unit": "A"}
